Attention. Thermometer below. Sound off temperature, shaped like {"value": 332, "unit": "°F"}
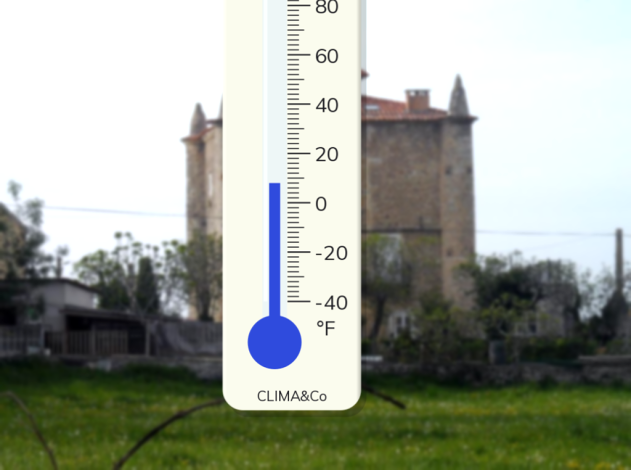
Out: {"value": 8, "unit": "°F"}
